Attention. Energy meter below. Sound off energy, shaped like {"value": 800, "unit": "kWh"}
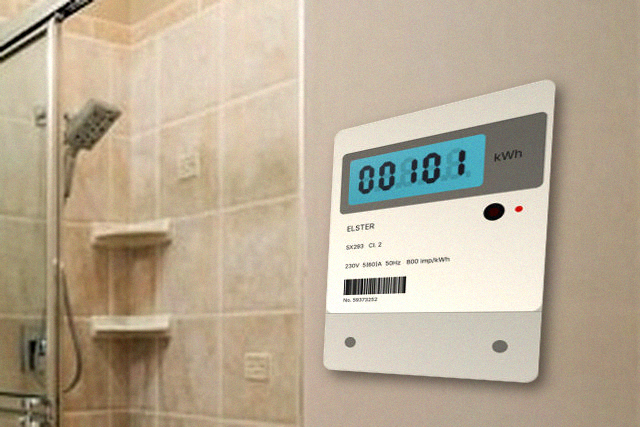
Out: {"value": 101, "unit": "kWh"}
